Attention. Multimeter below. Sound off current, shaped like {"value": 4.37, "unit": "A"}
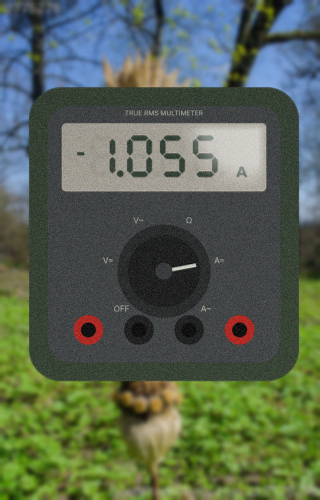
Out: {"value": -1.055, "unit": "A"}
